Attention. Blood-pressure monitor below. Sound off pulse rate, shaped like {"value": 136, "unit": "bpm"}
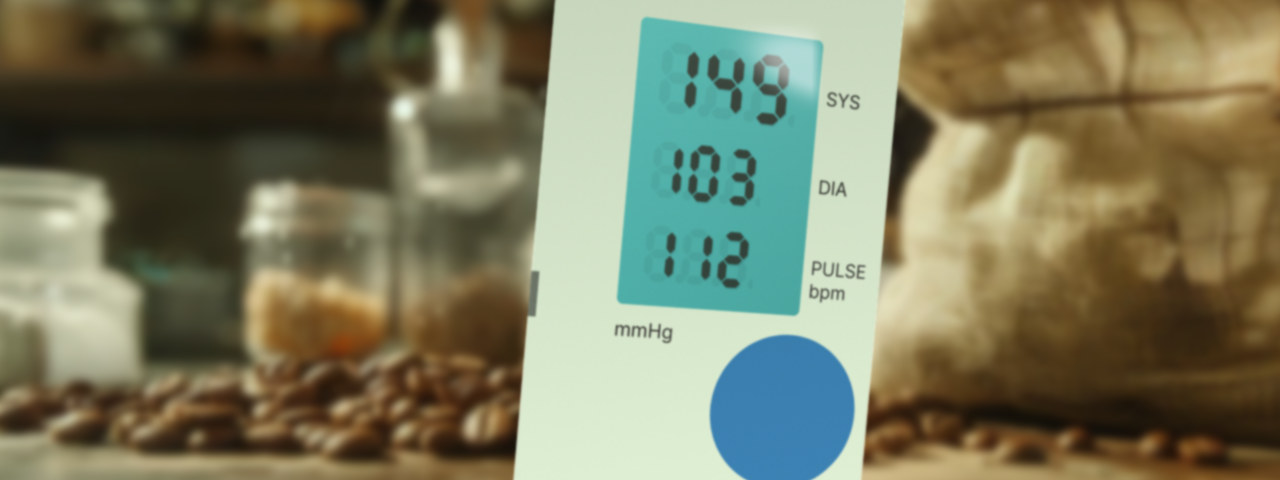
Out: {"value": 112, "unit": "bpm"}
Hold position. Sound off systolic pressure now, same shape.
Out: {"value": 149, "unit": "mmHg"}
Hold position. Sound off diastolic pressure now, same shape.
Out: {"value": 103, "unit": "mmHg"}
